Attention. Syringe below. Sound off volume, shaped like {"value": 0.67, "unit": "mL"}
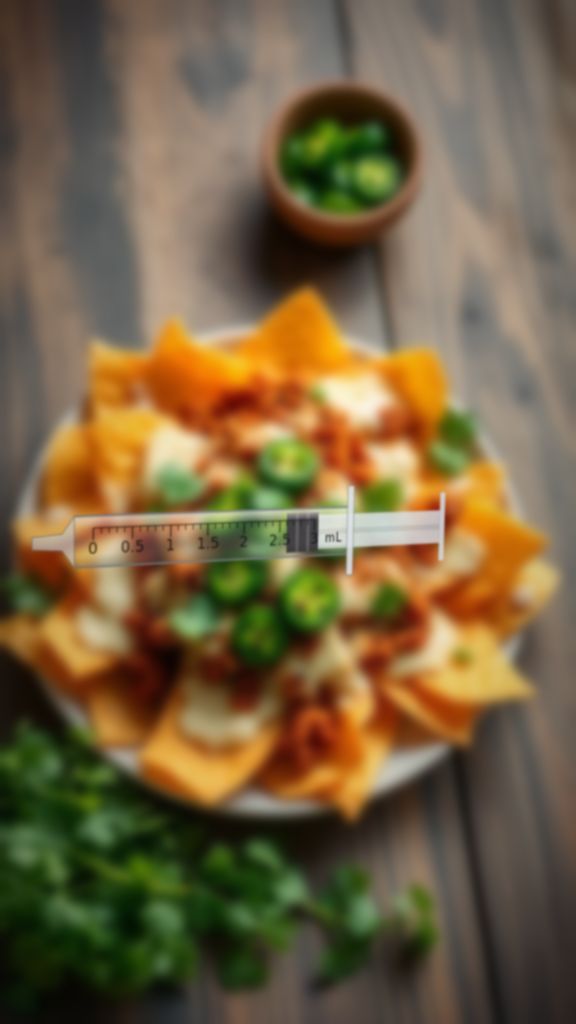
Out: {"value": 2.6, "unit": "mL"}
